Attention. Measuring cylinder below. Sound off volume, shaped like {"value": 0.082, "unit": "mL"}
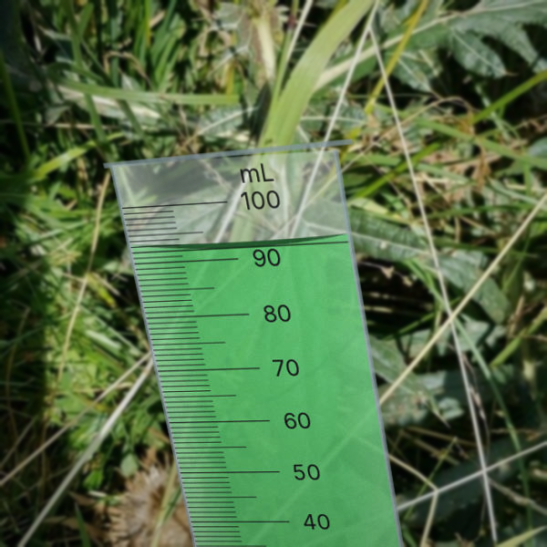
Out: {"value": 92, "unit": "mL"}
